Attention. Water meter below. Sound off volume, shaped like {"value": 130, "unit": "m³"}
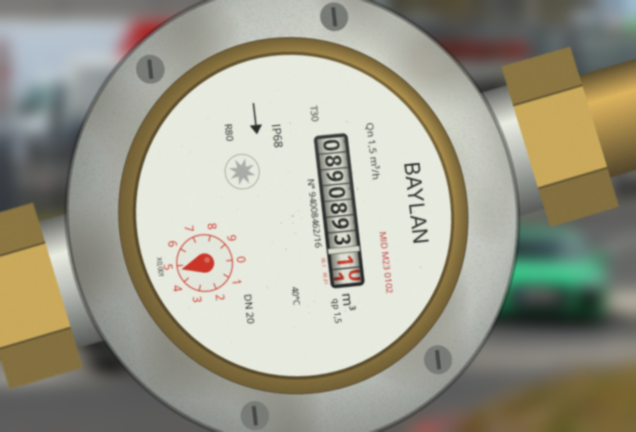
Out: {"value": 890893.104, "unit": "m³"}
